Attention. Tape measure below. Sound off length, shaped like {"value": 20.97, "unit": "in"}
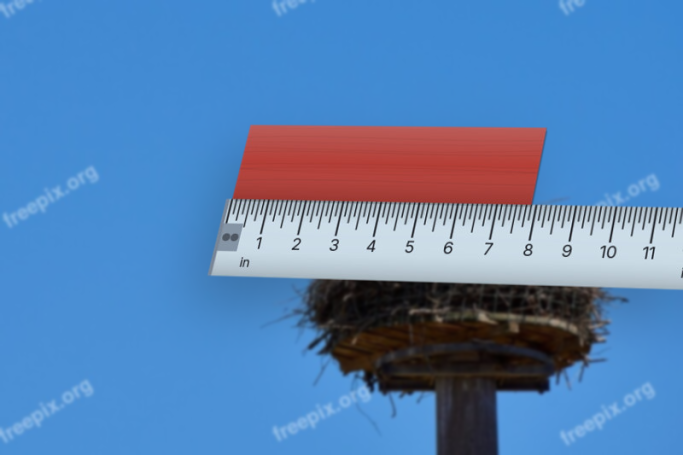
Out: {"value": 7.875, "unit": "in"}
